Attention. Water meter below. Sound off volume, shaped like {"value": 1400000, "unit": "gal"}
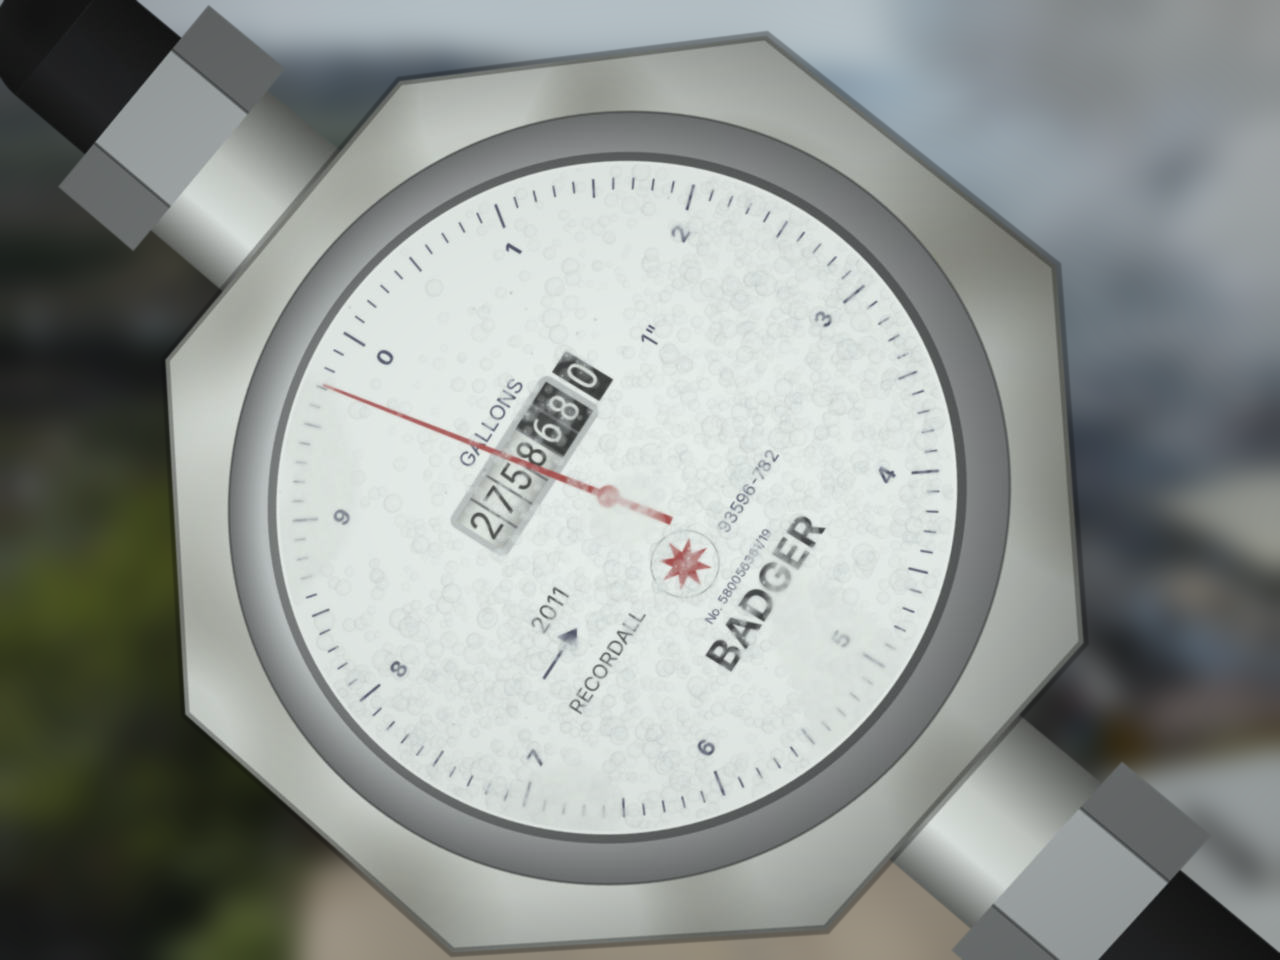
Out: {"value": 2758679.7, "unit": "gal"}
